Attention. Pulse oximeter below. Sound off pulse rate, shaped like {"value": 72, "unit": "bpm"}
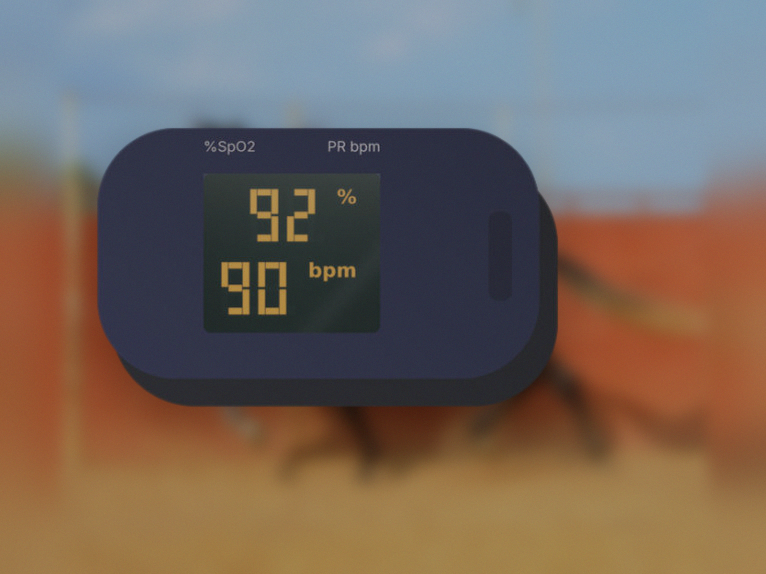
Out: {"value": 90, "unit": "bpm"}
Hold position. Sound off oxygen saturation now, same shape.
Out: {"value": 92, "unit": "%"}
